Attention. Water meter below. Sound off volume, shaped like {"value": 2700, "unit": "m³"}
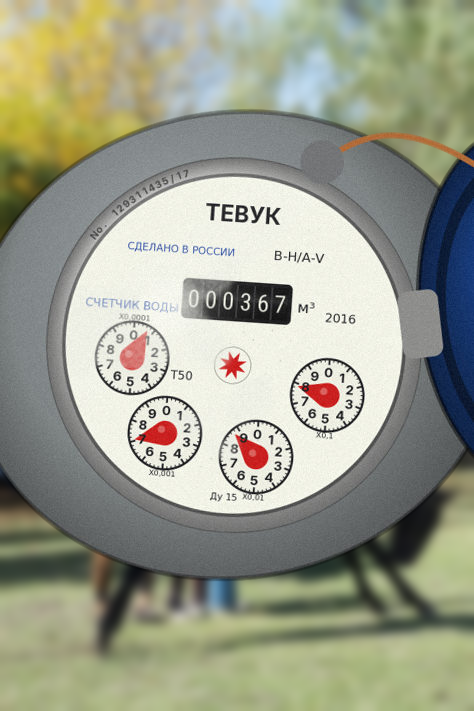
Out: {"value": 367.7870, "unit": "m³"}
